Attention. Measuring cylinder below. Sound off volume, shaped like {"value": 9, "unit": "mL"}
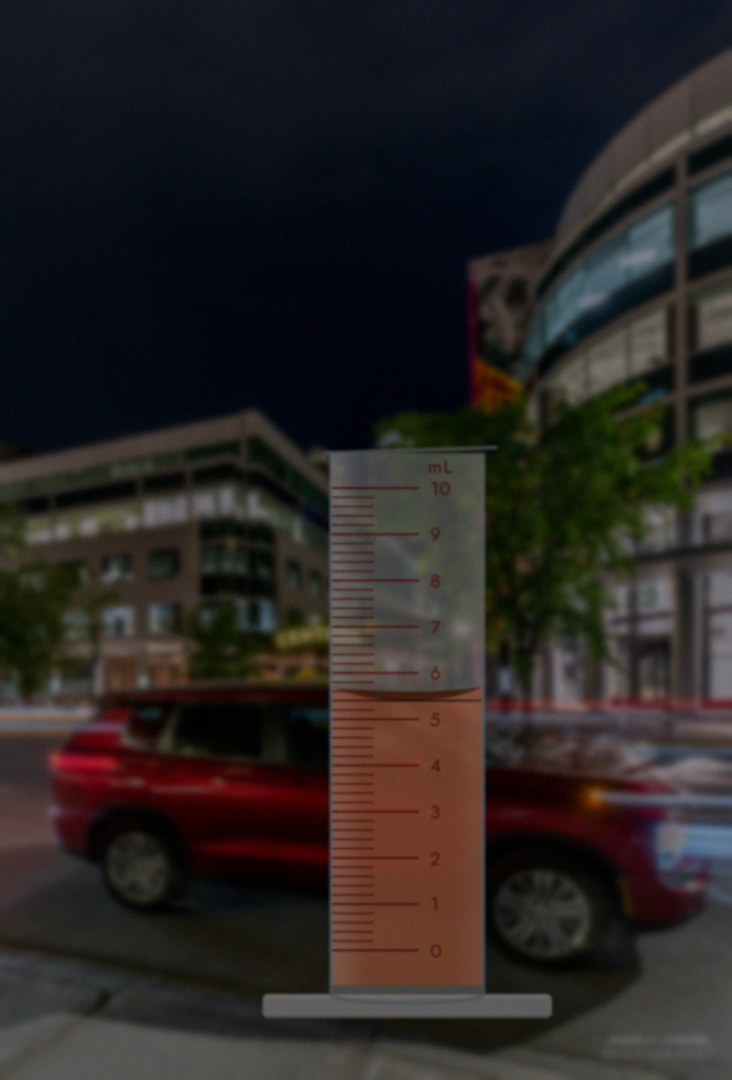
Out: {"value": 5.4, "unit": "mL"}
